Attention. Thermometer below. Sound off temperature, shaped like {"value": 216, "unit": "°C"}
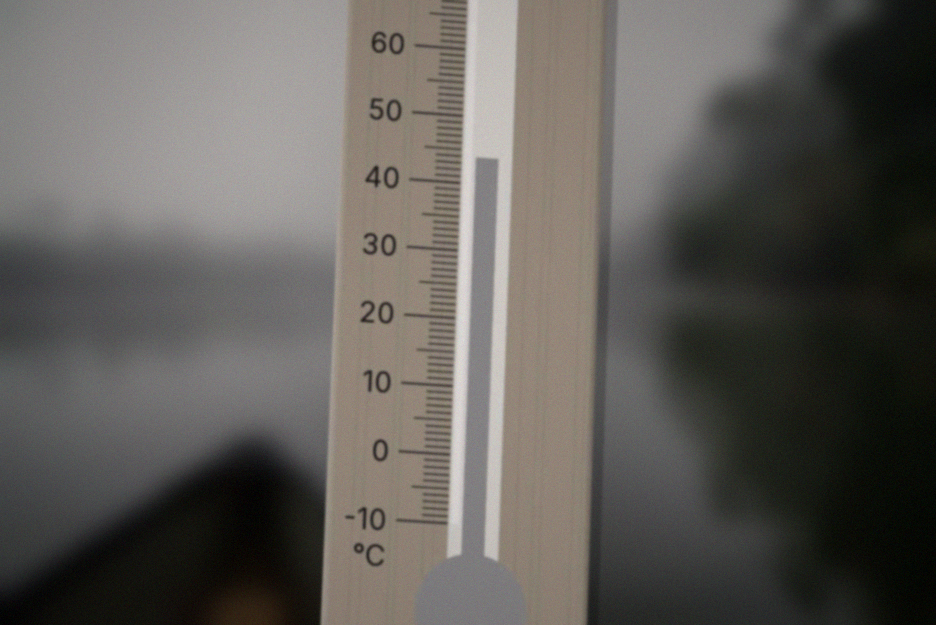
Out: {"value": 44, "unit": "°C"}
